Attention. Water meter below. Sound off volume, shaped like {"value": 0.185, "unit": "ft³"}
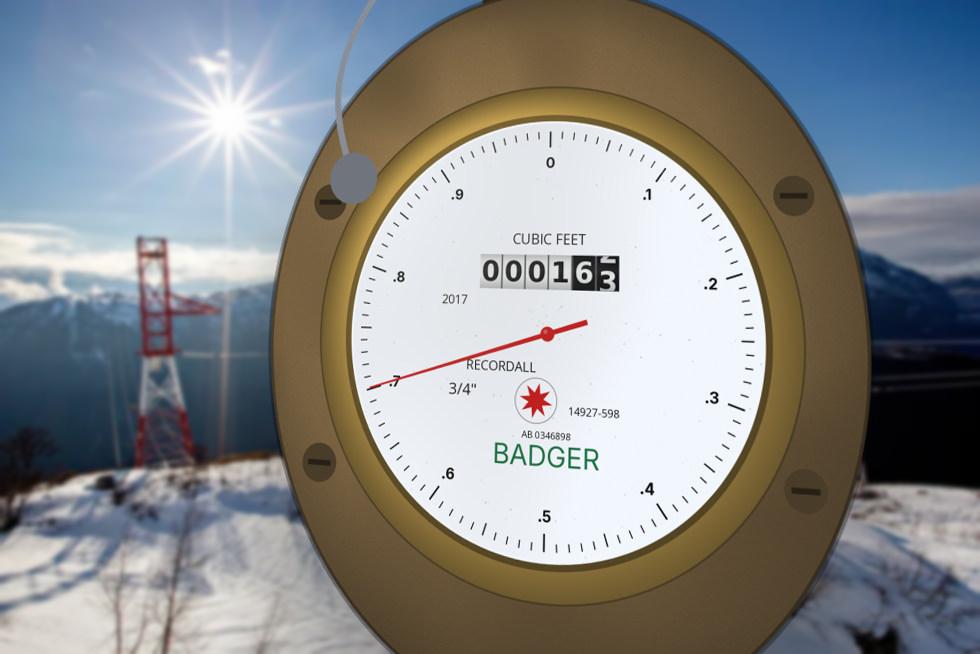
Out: {"value": 162.70, "unit": "ft³"}
